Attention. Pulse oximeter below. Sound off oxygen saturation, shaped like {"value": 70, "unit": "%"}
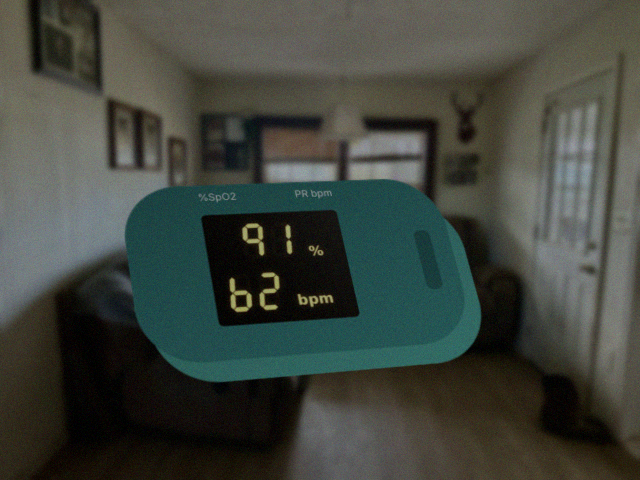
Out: {"value": 91, "unit": "%"}
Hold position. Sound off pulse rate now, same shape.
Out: {"value": 62, "unit": "bpm"}
